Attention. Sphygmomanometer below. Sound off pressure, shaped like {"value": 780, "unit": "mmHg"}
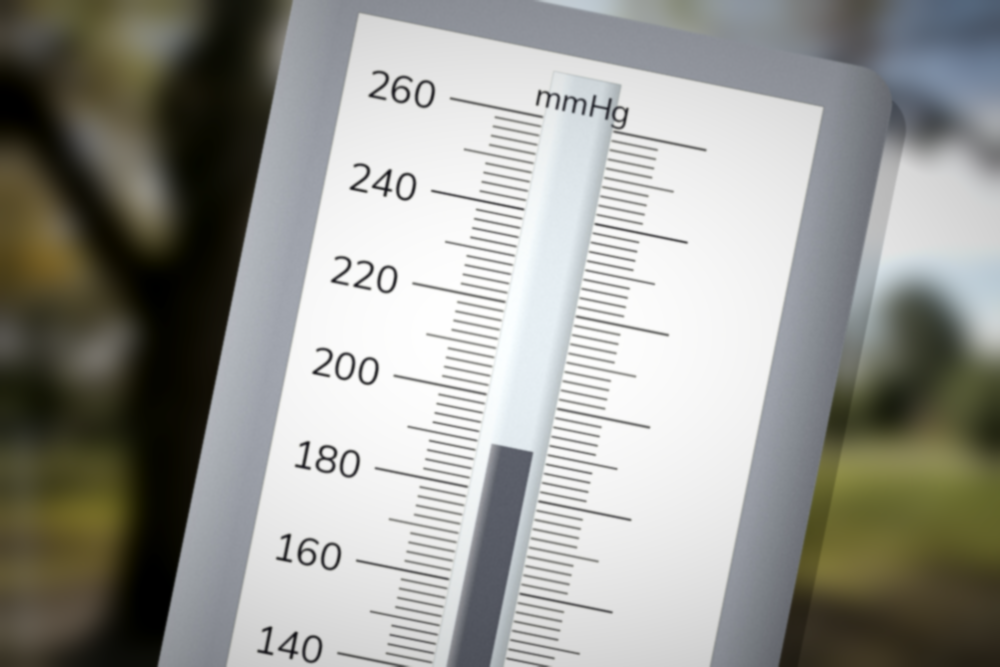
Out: {"value": 190, "unit": "mmHg"}
